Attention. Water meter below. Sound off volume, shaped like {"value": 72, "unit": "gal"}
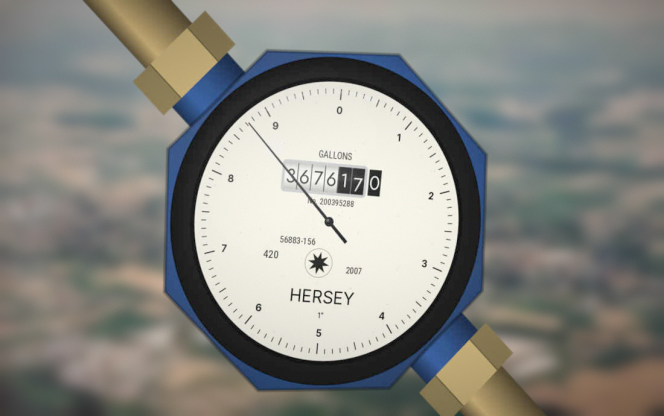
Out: {"value": 3676168.7, "unit": "gal"}
